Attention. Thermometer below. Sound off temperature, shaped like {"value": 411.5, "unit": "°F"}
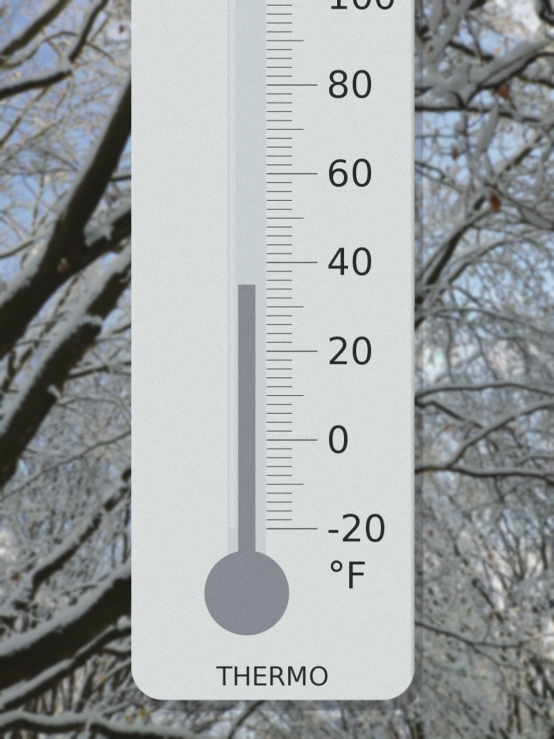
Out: {"value": 35, "unit": "°F"}
